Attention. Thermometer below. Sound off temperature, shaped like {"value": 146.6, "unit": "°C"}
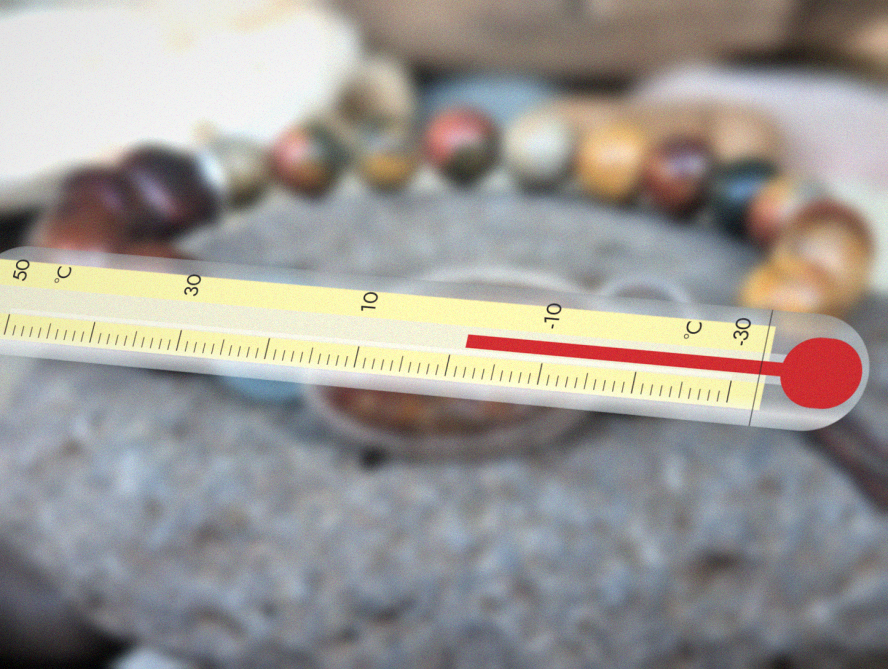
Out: {"value": -1.5, "unit": "°C"}
